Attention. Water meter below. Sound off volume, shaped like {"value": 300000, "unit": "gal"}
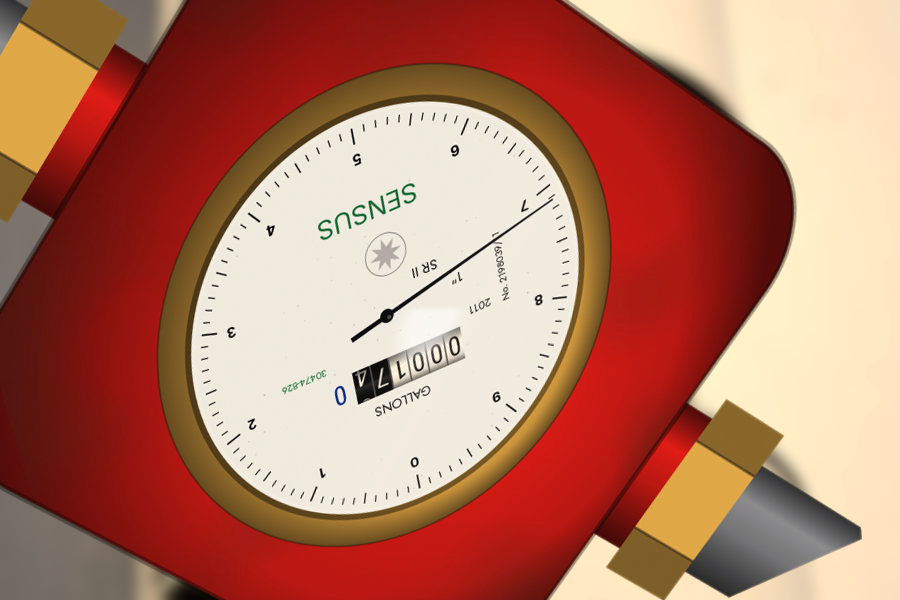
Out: {"value": 1737.1, "unit": "gal"}
